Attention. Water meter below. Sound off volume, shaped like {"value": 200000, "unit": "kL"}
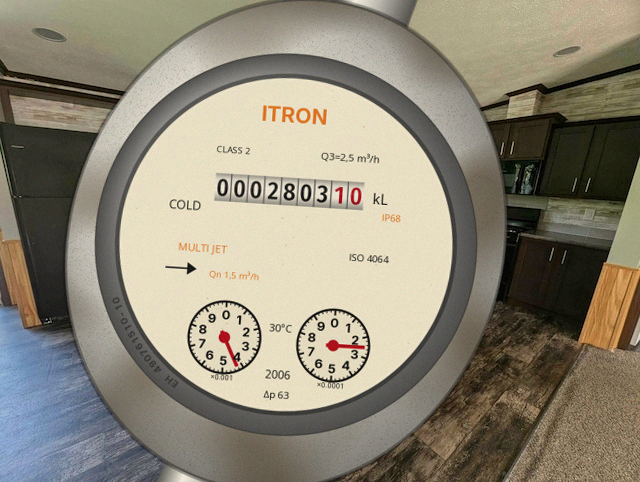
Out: {"value": 2803.1042, "unit": "kL"}
